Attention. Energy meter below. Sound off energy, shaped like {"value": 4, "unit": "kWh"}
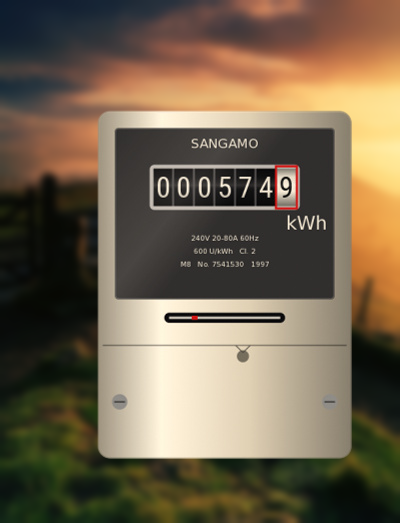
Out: {"value": 574.9, "unit": "kWh"}
